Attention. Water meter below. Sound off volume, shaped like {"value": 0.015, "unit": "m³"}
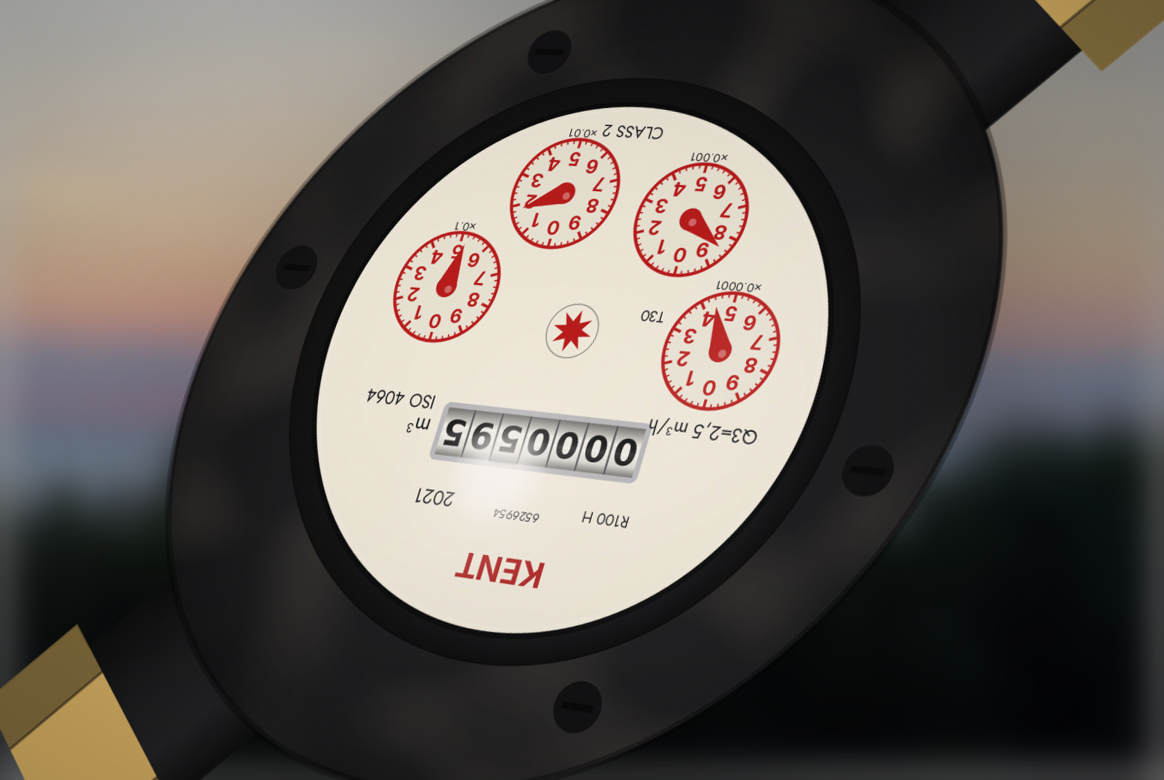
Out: {"value": 595.5184, "unit": "m³"}
